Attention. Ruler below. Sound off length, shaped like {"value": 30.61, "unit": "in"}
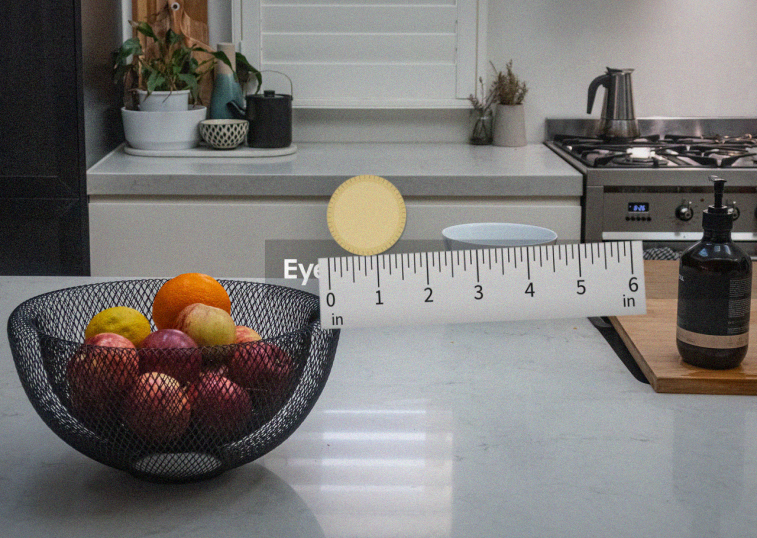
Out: {"value": 1.625, "unit": "in"}
